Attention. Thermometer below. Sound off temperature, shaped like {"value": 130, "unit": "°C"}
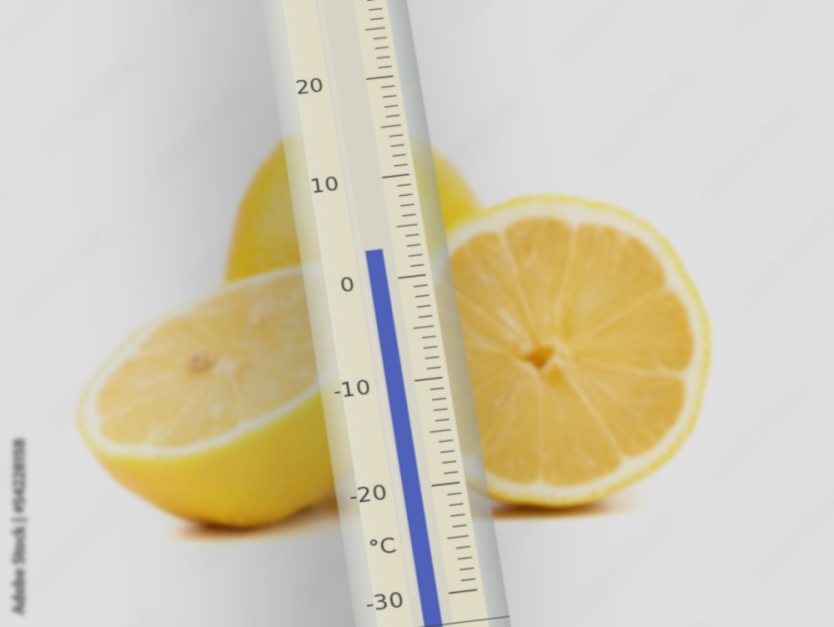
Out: {"value": 3, "unit": "°C"}
